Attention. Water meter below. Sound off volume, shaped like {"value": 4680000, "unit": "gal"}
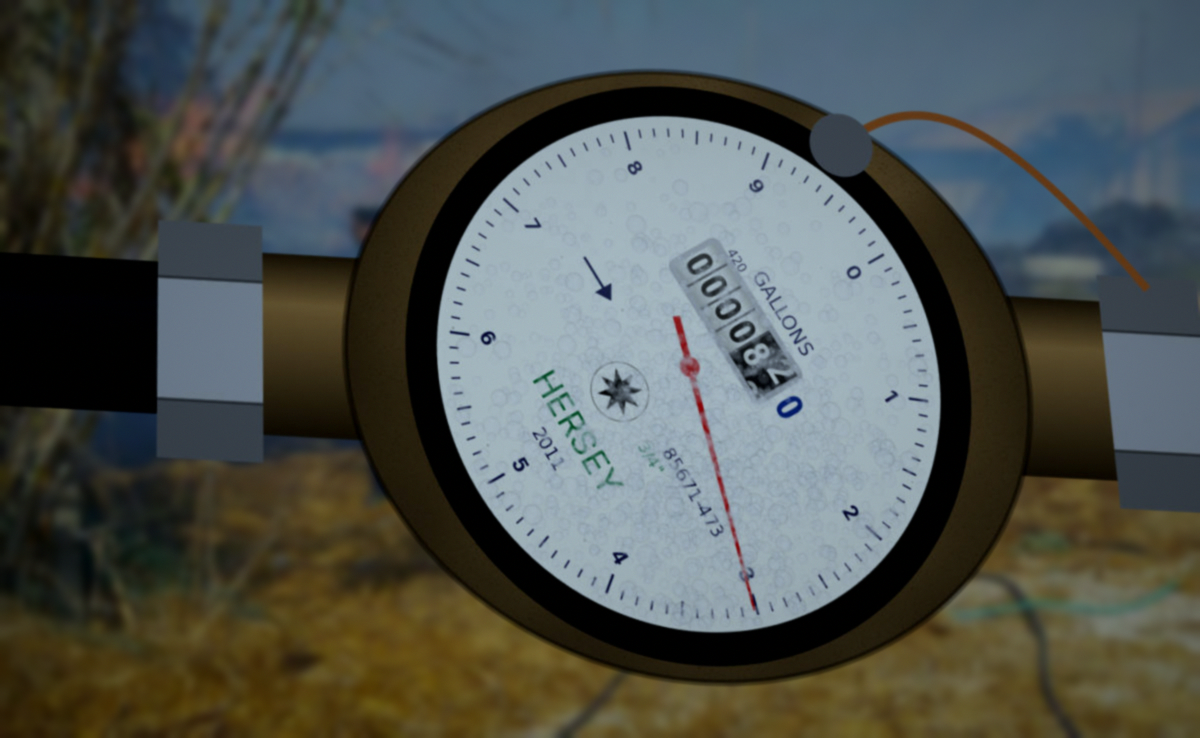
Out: {"value": 823.0, "unit": "gal"}
